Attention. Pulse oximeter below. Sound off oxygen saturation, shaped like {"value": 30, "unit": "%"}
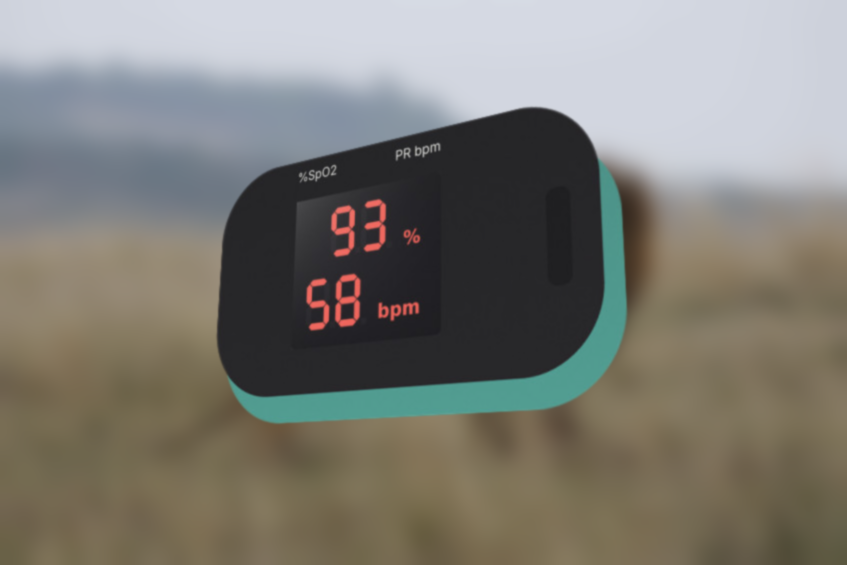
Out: {"value": 93, "unit": "%"}
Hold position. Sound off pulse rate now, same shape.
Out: {"value": 58, "unit": "bpm"}
